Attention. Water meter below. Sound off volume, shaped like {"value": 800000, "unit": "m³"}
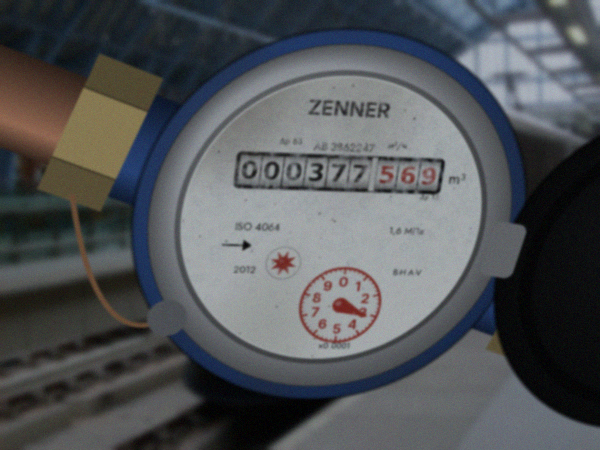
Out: {"value": 377.5693, "unit": "m³"}
